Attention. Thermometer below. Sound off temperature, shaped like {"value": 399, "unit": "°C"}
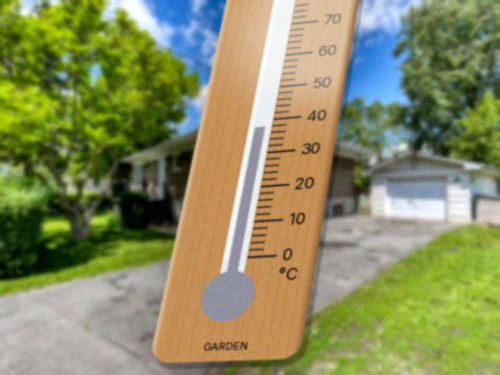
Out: {"value": 38, "unit": "°C"}
